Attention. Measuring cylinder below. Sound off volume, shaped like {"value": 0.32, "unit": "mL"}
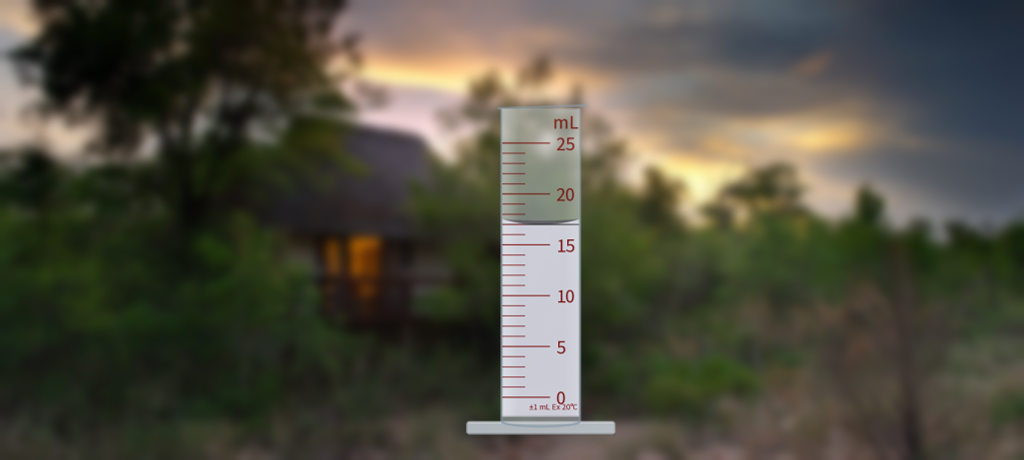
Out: {"value": 17, "unit": "mL"}
